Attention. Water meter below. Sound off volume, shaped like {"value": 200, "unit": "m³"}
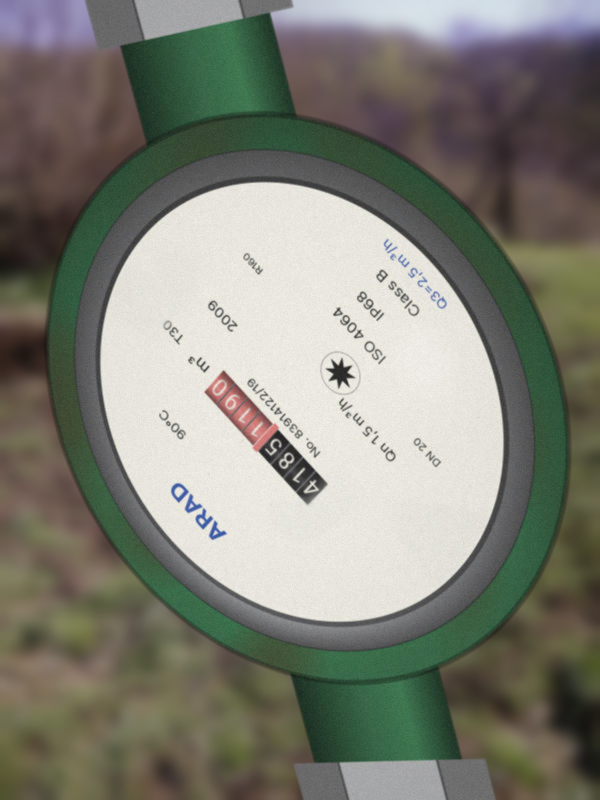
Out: {"value": 4185.1190, "unit": "m³"}
